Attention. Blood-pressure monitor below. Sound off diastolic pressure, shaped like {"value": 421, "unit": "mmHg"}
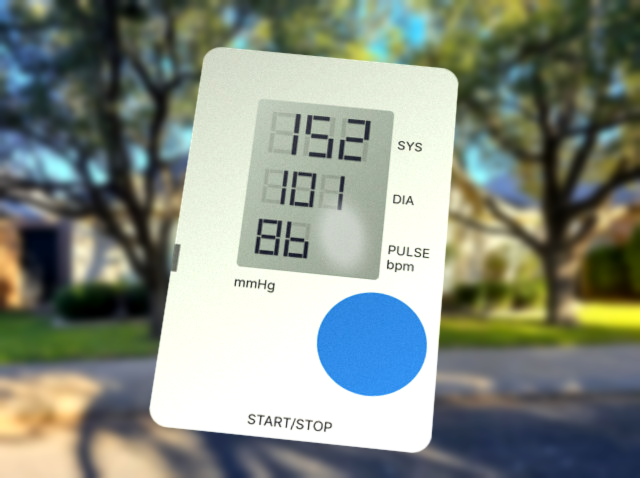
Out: {"value": 101, "unit": "mmHg"}
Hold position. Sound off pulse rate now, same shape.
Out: {"value": 86, "unit": "bpm"}
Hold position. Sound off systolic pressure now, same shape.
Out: {"value": 152, "unit": "mmHg"}
